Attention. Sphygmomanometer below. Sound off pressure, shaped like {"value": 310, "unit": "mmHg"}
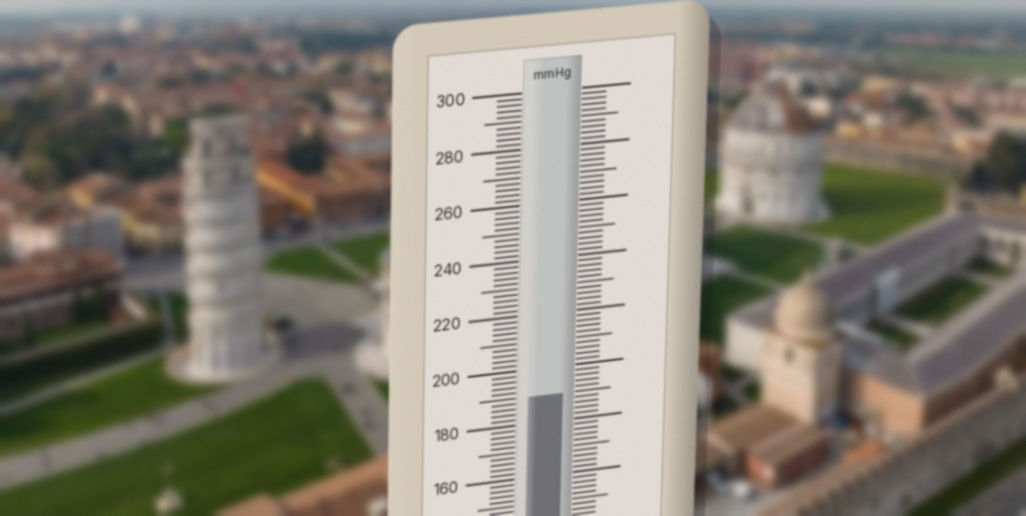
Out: {"value": 190, "unit": "mmHg"}
